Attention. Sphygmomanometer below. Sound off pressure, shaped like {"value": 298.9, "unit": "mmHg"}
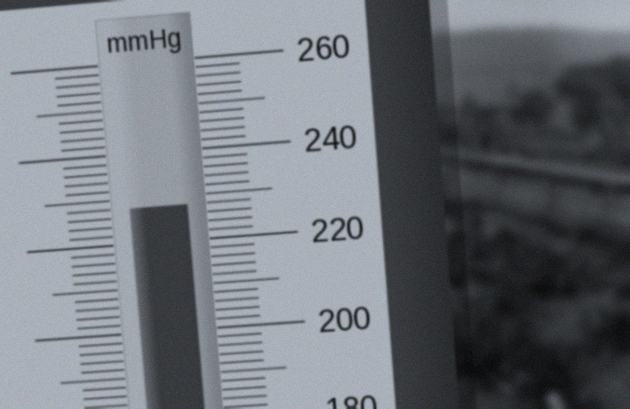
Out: {"value": 228, "unit": "mmHg"}
